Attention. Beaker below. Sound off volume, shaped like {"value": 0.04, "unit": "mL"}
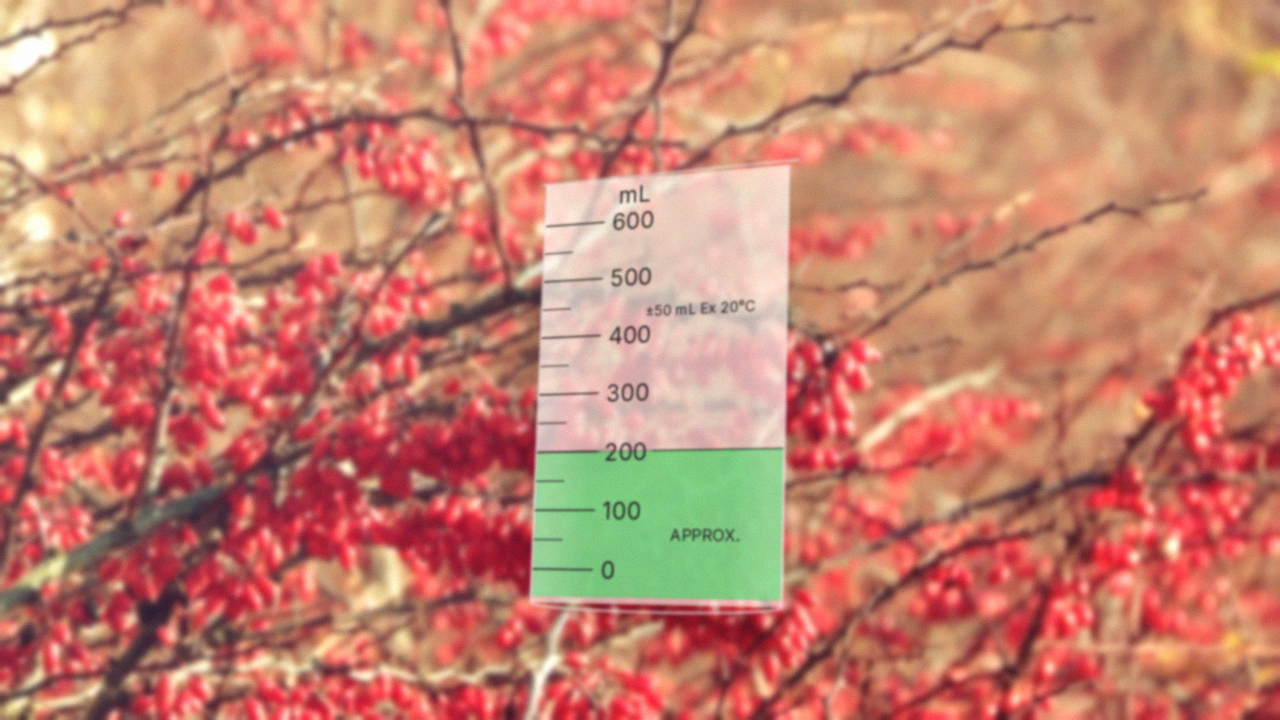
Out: {"value": 200, "unit": "mL"}
